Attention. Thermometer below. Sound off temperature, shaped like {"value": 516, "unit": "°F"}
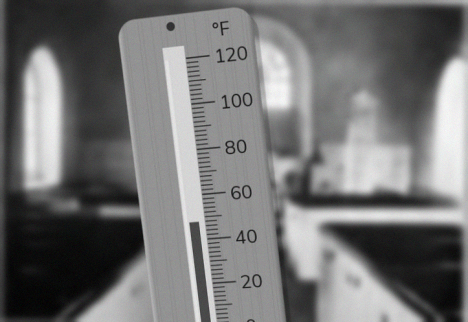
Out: {"value": 48, "unit": "°F"}
